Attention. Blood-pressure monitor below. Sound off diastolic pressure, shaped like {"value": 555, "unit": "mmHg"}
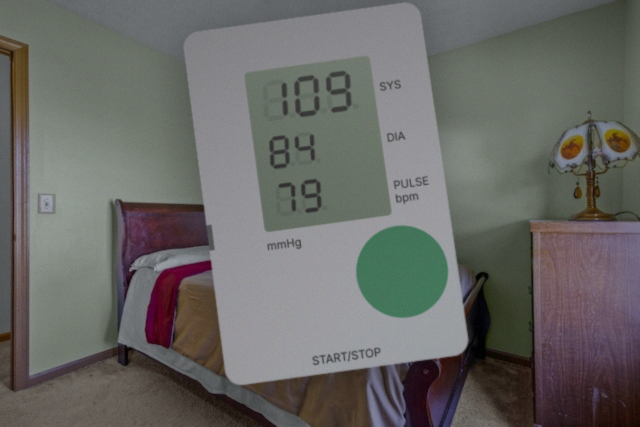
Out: {"value": 84, "unit": "mmHg"}
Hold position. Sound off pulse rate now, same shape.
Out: {"value": 79, "unit": "bpm"}
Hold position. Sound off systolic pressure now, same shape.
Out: {"value": 109, "unit": "mmHg"}
